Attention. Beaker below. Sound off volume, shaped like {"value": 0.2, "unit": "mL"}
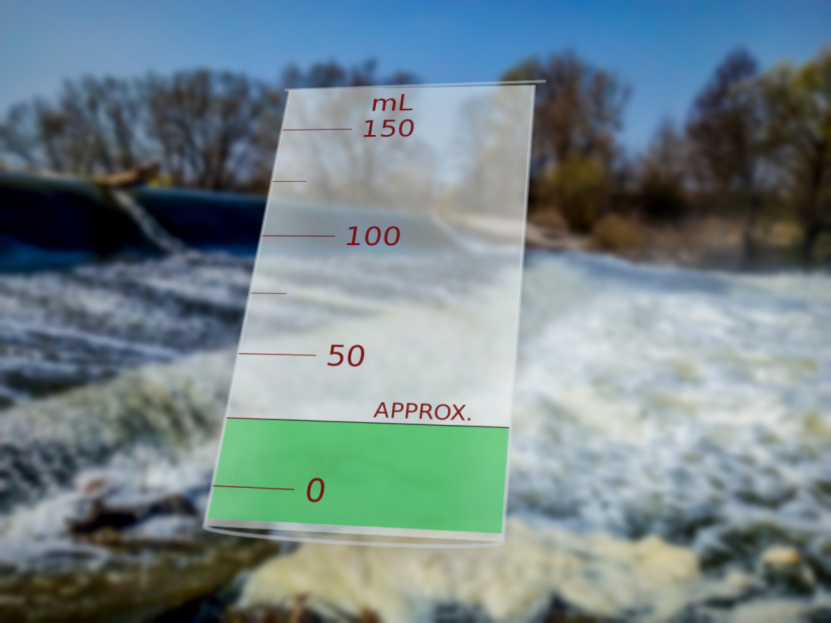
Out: {"value": 25, "unit": "mL"}
